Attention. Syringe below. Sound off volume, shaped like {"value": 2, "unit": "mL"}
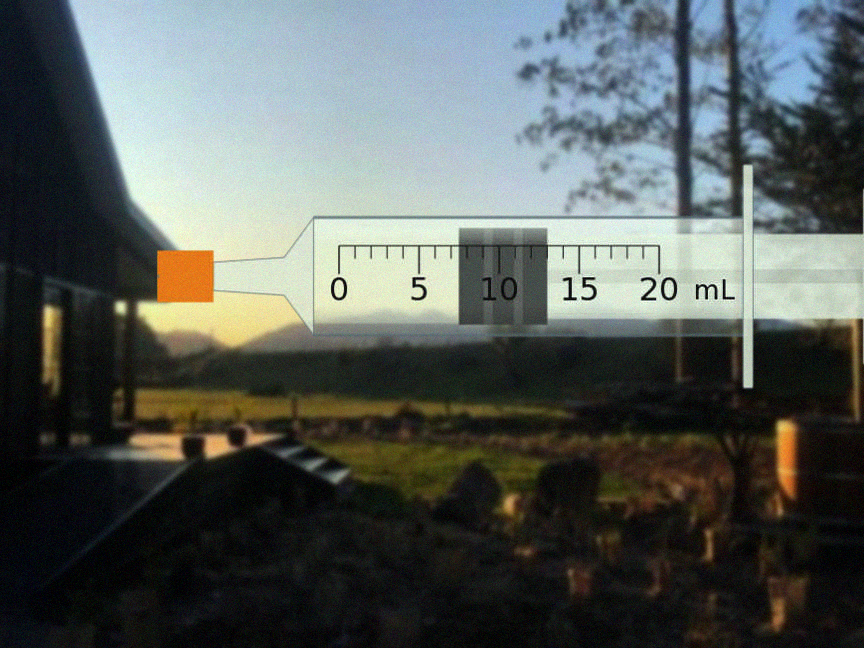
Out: {"value": 7.5, "unit": "mL"}
